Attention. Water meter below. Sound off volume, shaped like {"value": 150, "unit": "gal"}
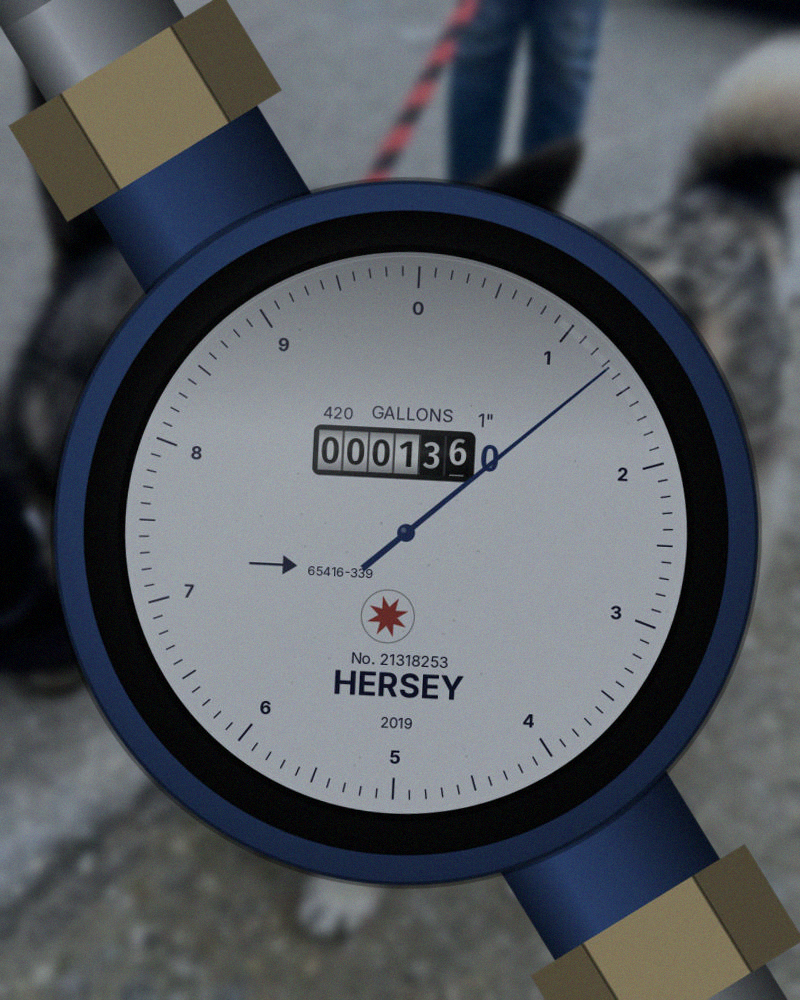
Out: {"value": 1361.3, "unit": "gal"}
